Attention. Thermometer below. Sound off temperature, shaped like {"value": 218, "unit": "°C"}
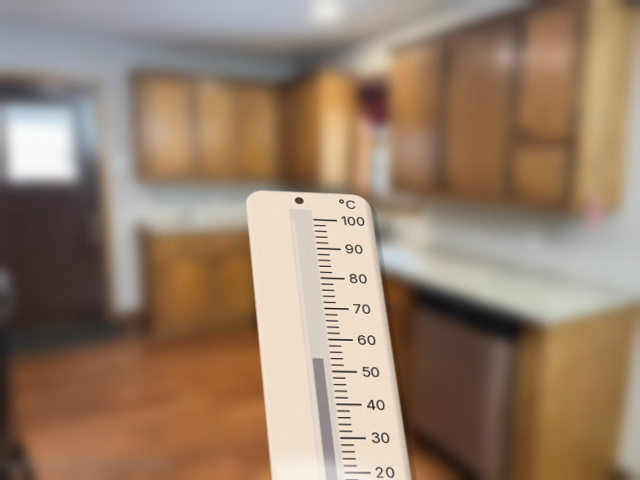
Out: {"value": 54, "unit": "°C"}
